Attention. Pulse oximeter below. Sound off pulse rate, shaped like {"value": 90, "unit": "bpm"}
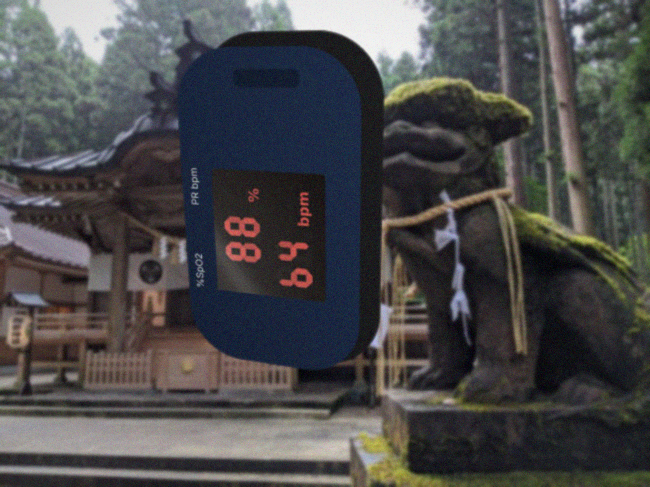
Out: {"value": 64, "unit": "bpm"}
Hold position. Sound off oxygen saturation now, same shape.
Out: {"value": 88, "unit": "%"}
